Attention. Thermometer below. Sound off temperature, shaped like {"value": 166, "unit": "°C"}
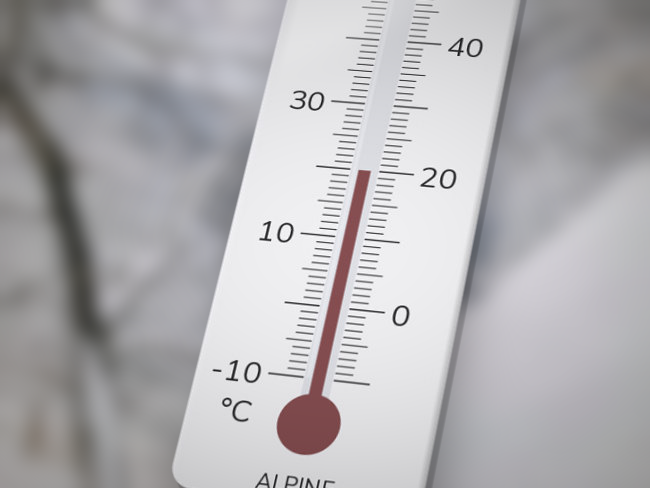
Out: {"value": 20, "unit": "°C"}
